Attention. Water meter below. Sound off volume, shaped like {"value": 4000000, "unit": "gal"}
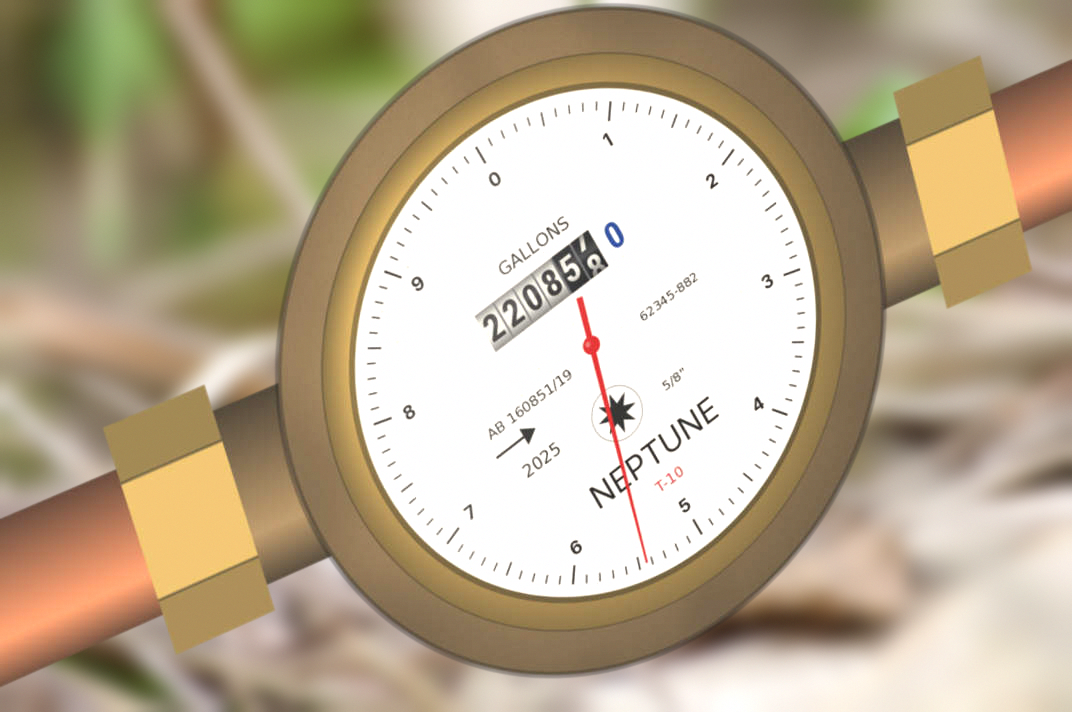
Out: {"value": 2208575.4, "unit": "gal"}
